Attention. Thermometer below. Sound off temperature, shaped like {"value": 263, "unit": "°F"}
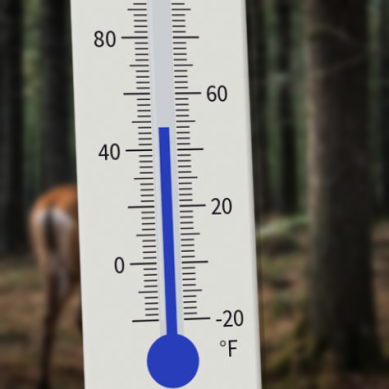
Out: {"value": 48, "unit": "°F"}
